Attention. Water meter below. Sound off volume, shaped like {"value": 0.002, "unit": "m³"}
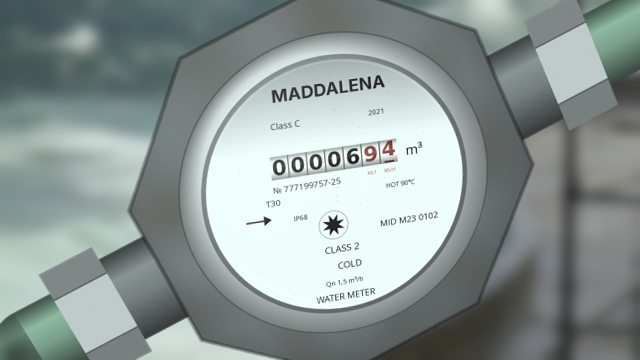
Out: {"value": 6.94, "unit": "m³"}
